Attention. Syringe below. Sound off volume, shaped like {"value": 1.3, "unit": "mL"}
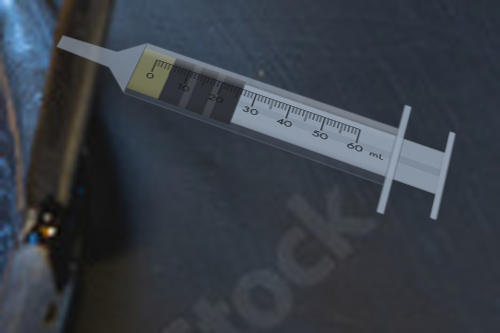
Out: {"value": 5, "unit": "mL"}
